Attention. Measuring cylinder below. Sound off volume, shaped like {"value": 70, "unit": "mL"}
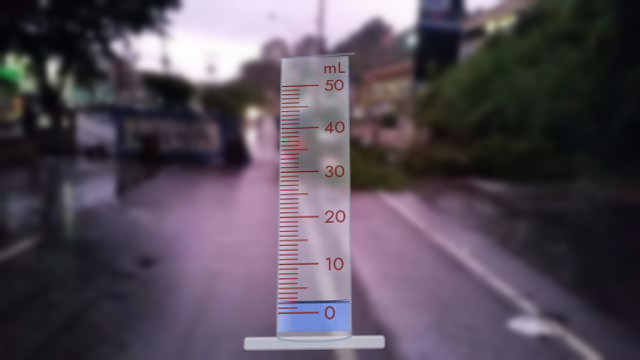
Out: {"value": 2, "unit": "mL"}
